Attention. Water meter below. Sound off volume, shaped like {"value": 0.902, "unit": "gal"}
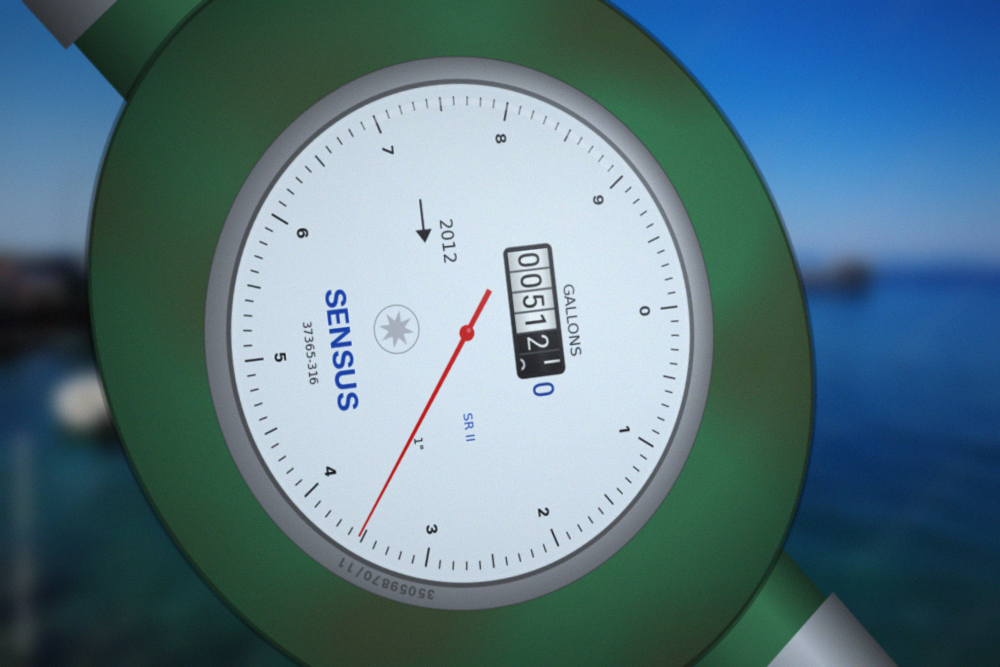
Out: {"value": 51213.5, "unit": "gal"}
